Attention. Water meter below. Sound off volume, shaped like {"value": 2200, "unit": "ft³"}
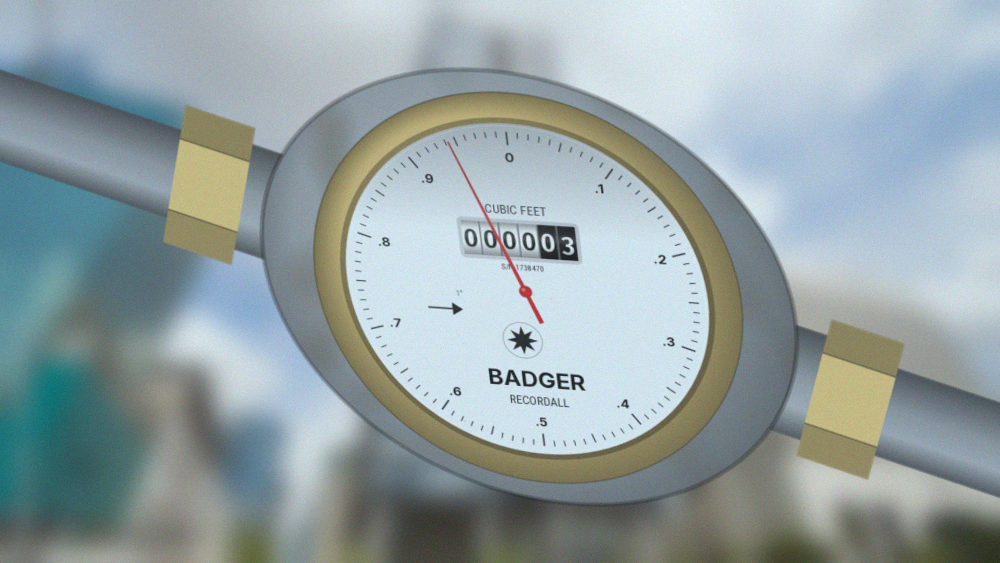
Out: {"value": 2.94, "unit": "ft³"}
